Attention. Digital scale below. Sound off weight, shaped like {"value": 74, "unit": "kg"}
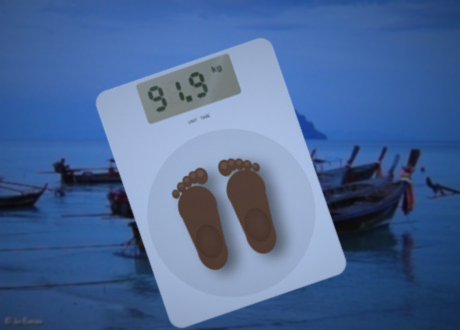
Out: {"value": 91.9, "unit": "kg"}
